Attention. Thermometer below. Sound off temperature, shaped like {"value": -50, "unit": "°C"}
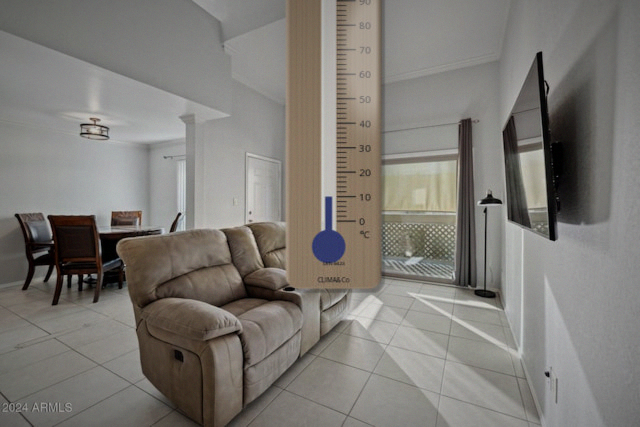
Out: {"value": 10, "unit": "°C"}
